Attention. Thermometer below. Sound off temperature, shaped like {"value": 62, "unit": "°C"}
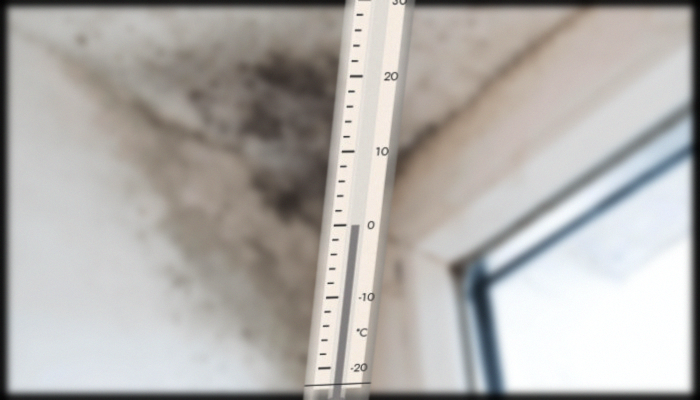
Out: {"value": 0, "unit": "°C"}
